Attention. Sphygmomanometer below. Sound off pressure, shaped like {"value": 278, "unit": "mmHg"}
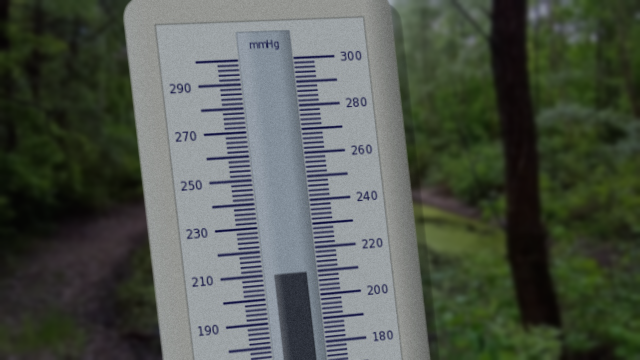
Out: {"value": 210, "unit": "mmHg"}
